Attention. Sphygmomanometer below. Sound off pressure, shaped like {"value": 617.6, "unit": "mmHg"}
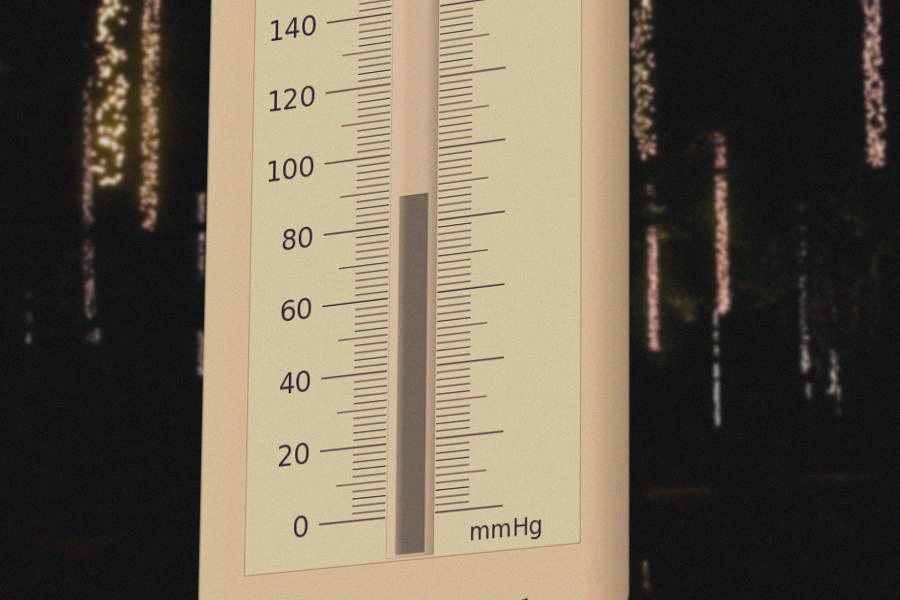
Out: {"value": 88, "unit": "mmHg"}
